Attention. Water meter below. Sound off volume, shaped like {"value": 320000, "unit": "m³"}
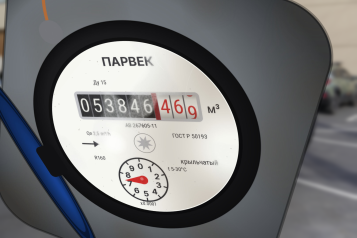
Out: {"value": 53846.4687, "unit": "m³"}
